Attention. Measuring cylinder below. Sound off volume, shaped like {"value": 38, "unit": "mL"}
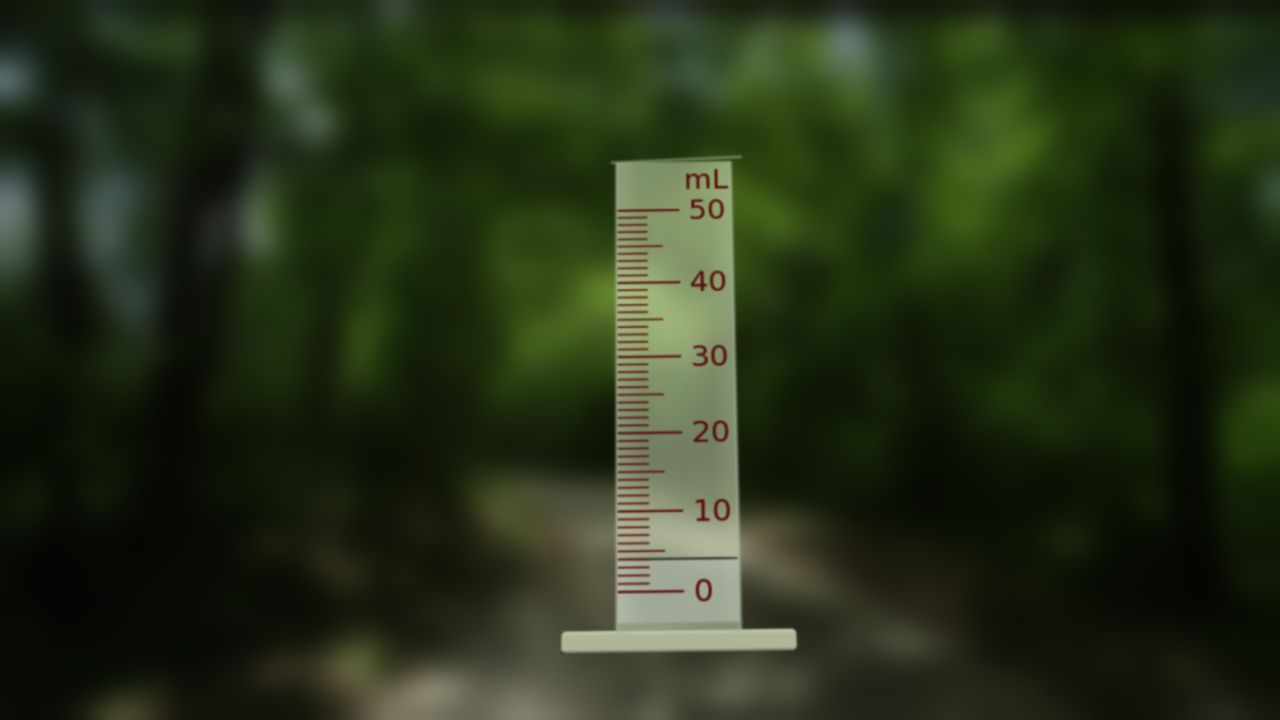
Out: {"value": 4, "unit": "mL"}
